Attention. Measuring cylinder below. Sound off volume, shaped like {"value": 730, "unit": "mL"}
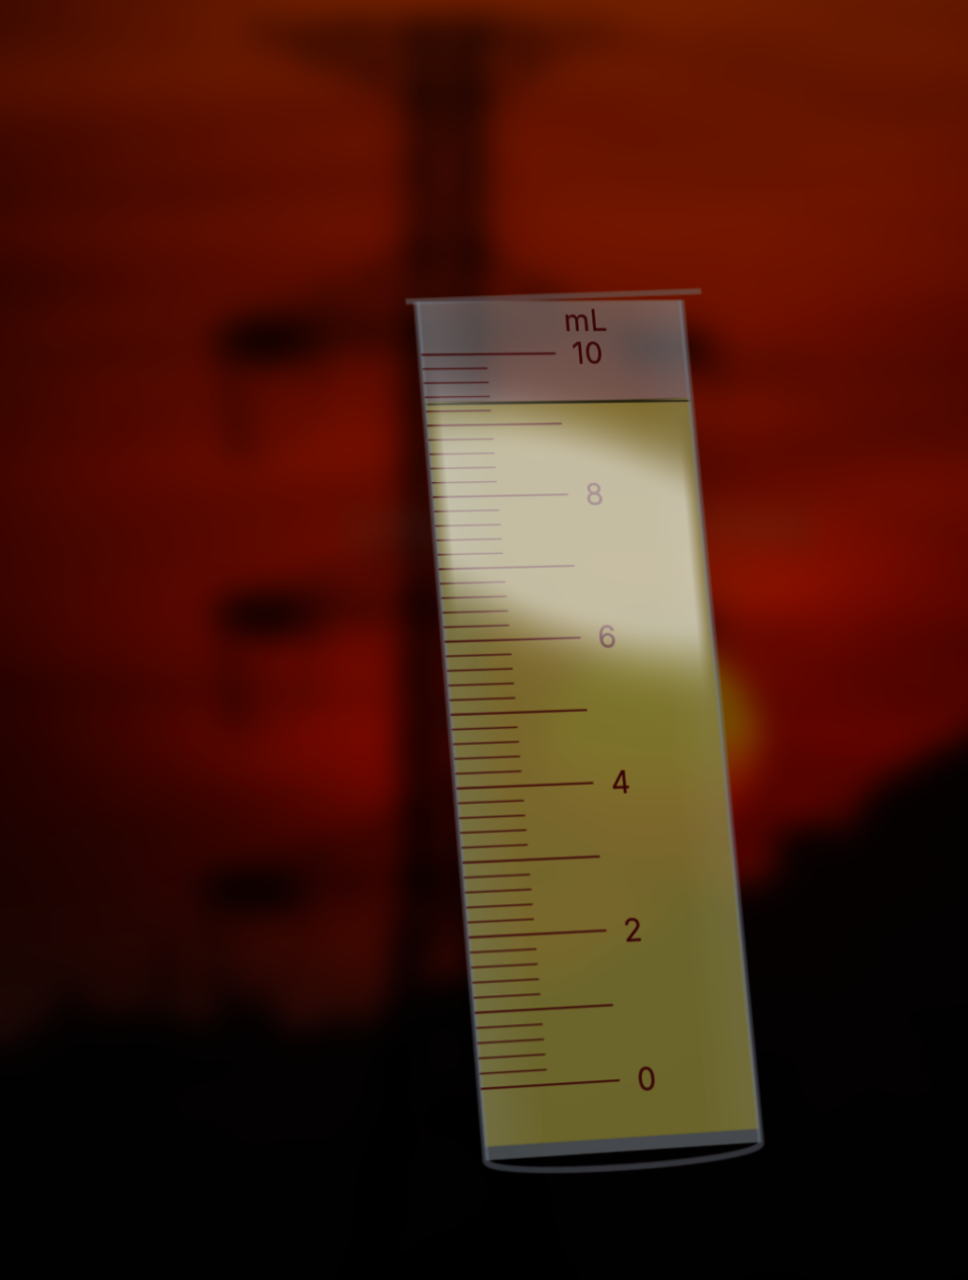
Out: {"value": 9.3, "unit": "mL"}
